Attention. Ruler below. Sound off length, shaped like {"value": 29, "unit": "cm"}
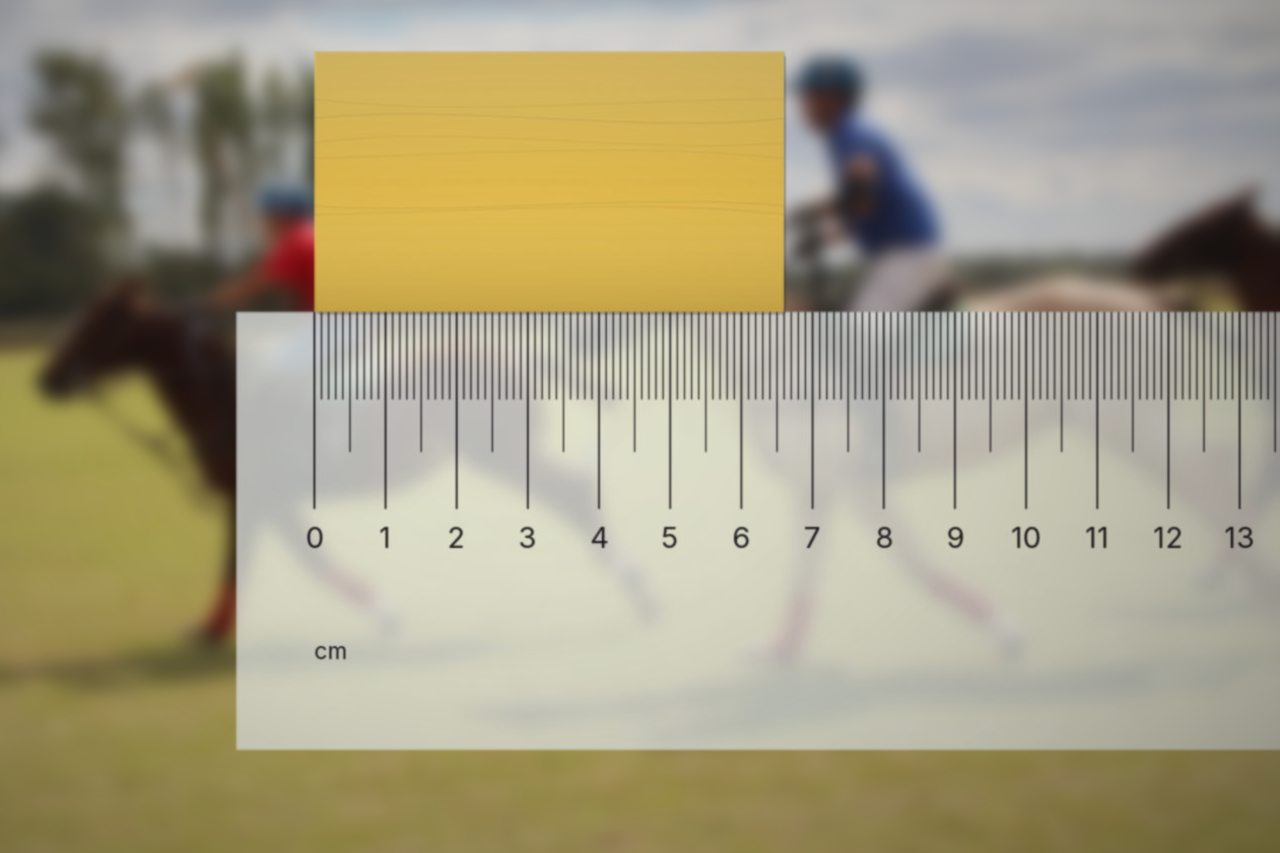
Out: {"value": 6.6, "unit": "cm"}
